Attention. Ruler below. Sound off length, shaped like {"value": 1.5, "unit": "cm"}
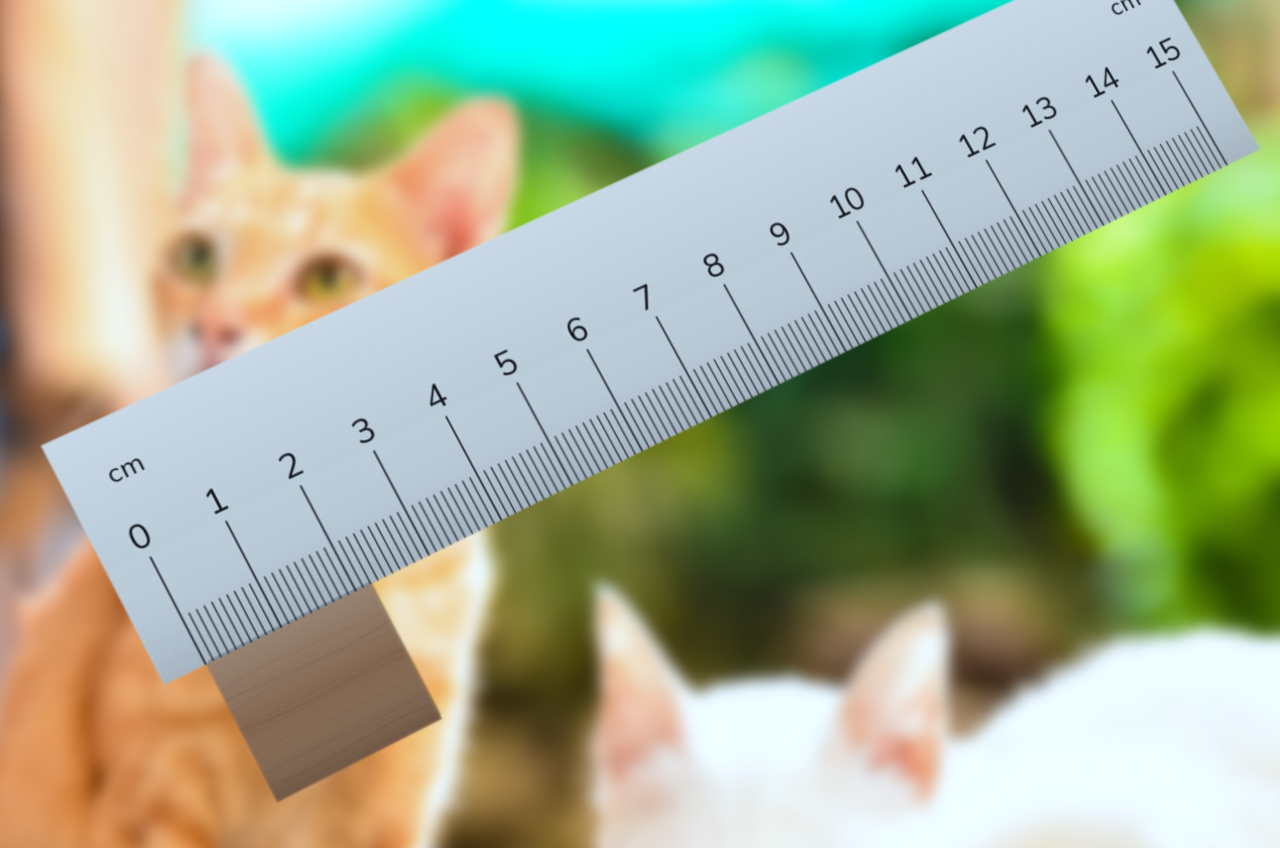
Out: {"value": 2.2, "unit": "cm"}
